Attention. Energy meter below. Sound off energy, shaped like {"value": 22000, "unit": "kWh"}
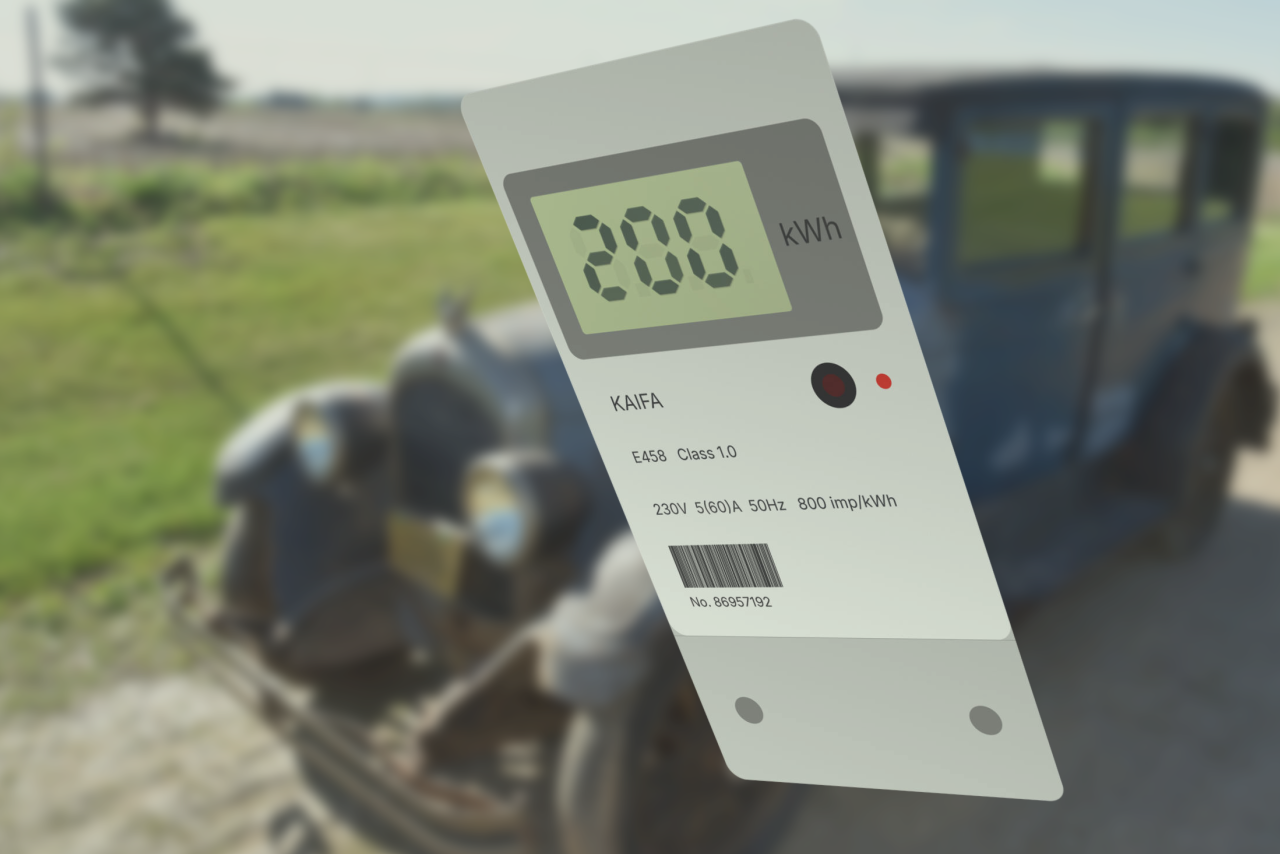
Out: {"value": 200, "unit": "kWh"}
